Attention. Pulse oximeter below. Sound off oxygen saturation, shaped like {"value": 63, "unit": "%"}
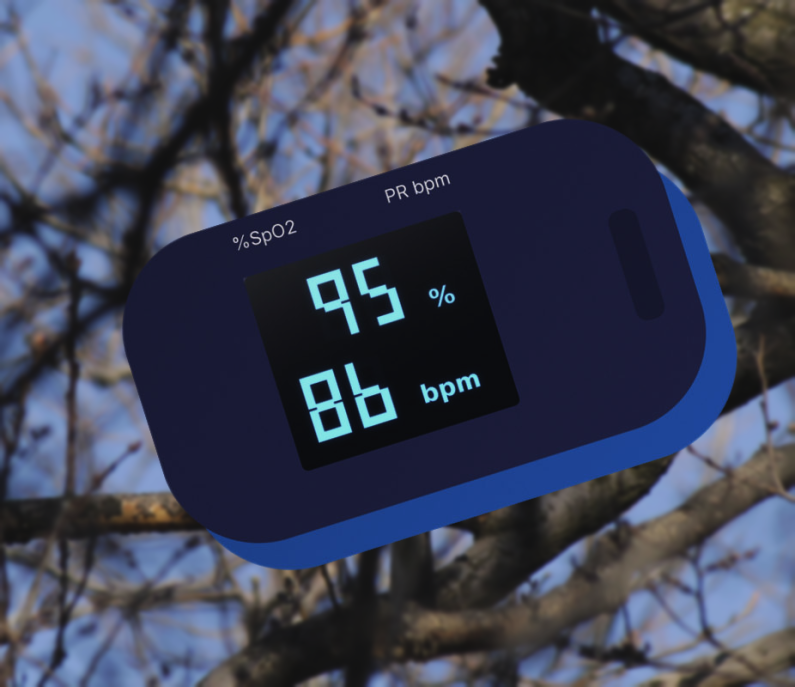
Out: {"value": 95, "unit": "%"}
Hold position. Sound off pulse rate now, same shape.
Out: {"value": 86, "unit": "bpm"}
